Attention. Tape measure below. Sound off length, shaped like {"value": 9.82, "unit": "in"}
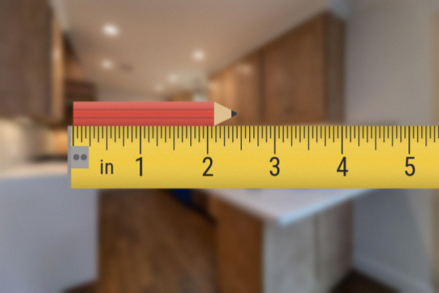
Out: {"value": 2.4375, "unit": "in"}
